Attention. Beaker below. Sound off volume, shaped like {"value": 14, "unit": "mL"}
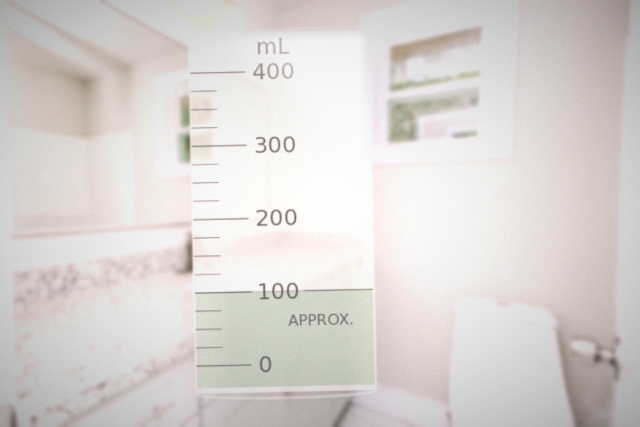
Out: {"value": 100, "unit": "mL"}
